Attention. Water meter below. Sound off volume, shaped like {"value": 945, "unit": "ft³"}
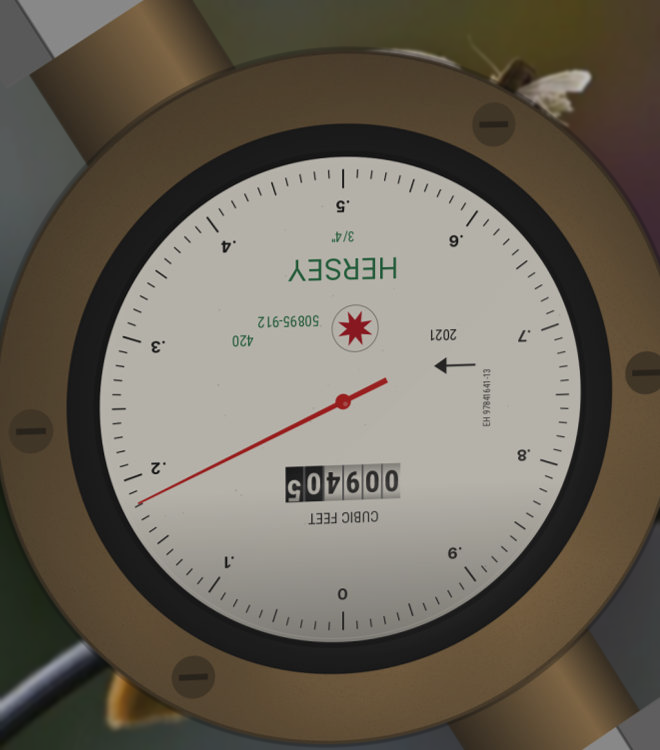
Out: {"value": 9405.18, "unit": "ft³"}
